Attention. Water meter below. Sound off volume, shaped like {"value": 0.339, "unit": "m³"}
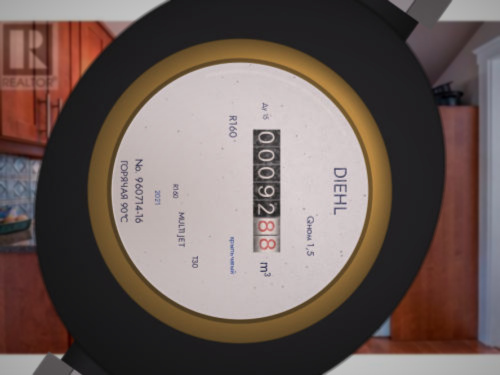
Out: {"value": 92.88, "unit": "m³"}
